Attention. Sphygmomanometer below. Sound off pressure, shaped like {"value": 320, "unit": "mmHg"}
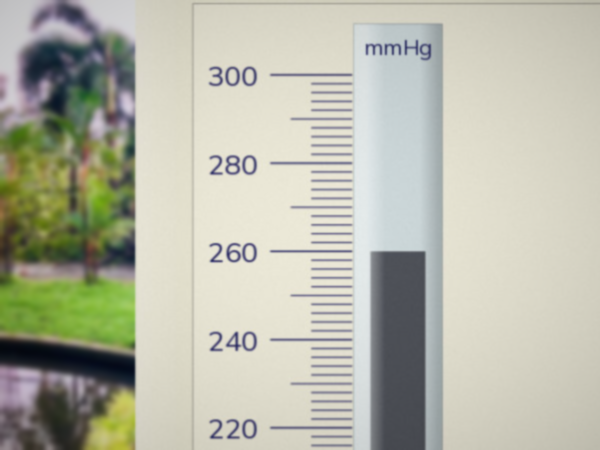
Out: {"value": 260, "unit": "mmHg"}
